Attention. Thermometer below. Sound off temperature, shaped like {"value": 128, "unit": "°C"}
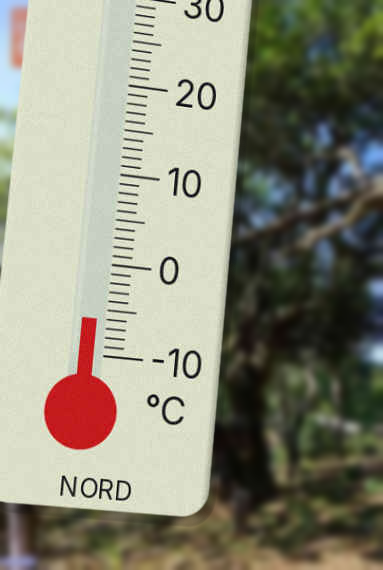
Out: {"value": -6, "unit": "°C"}
